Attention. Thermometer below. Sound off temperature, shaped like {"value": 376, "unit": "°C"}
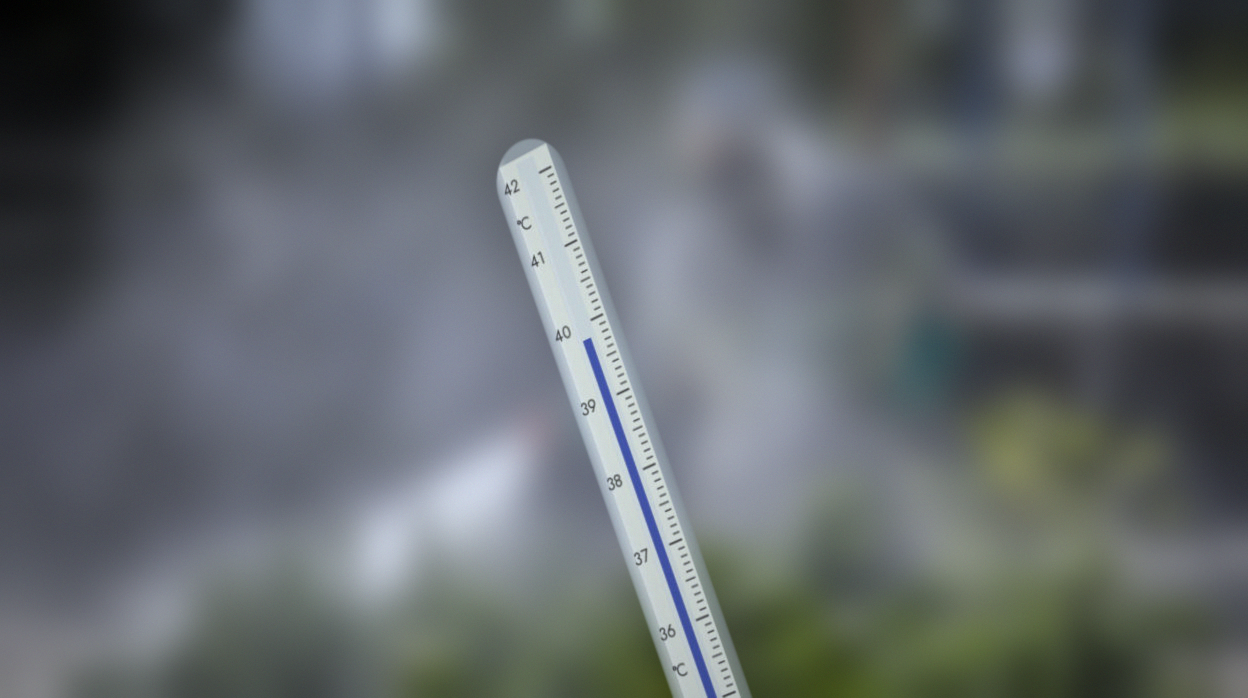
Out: {"value": 39.8, "unit": "°C"}
